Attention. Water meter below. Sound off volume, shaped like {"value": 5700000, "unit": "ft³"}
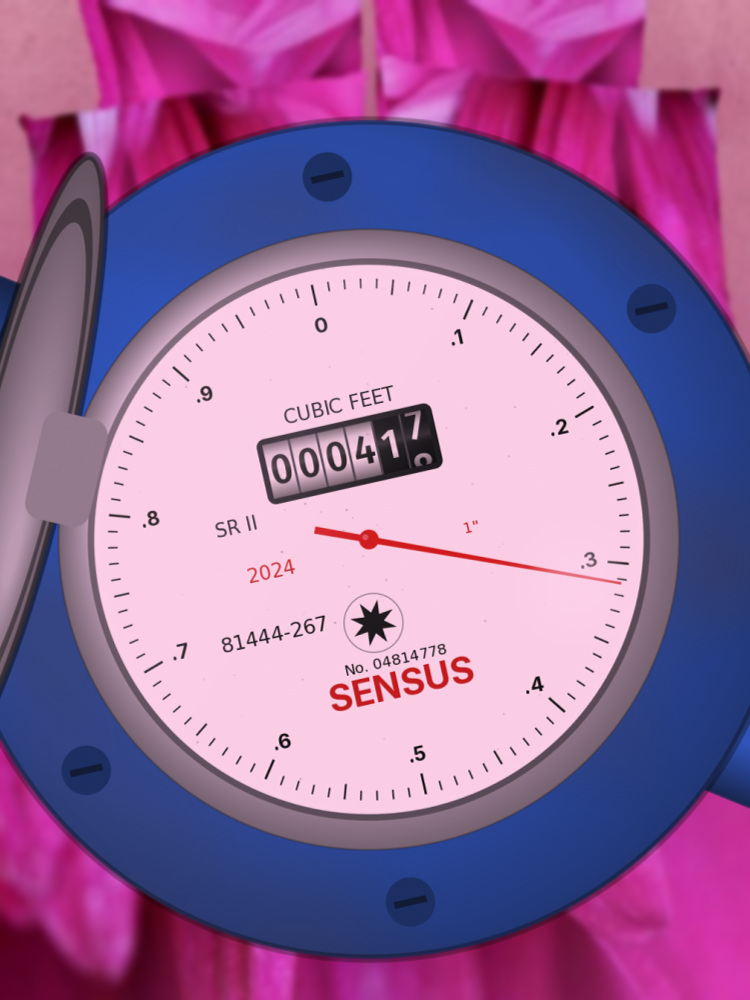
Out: {"value": 417.31, "unit": "ft³"}
